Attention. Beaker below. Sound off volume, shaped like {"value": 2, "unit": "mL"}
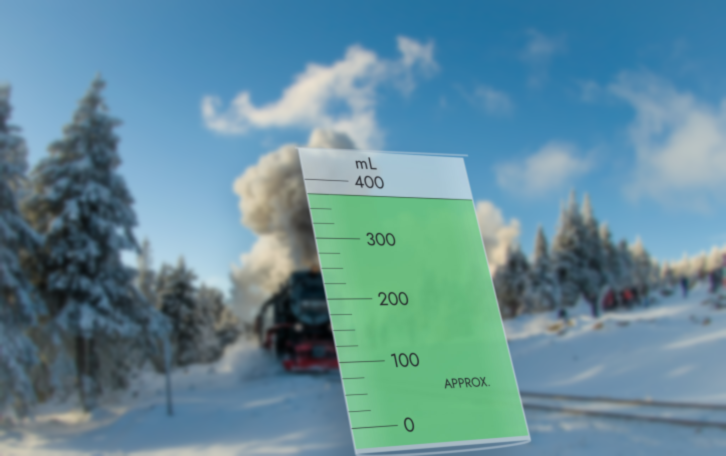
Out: {"value": 375, "unit": "mL"}
